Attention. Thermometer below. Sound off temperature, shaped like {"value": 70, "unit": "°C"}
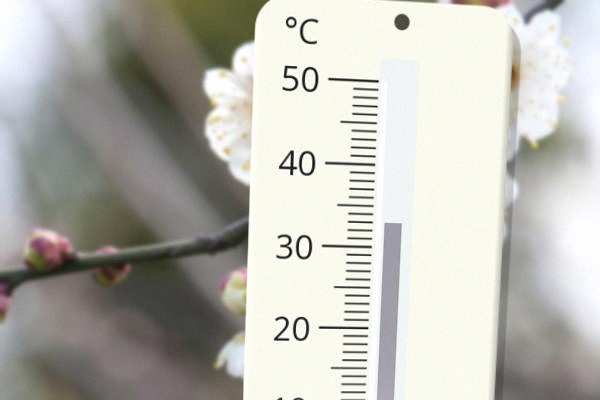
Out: {"value": 33, "unit": "°C"}
